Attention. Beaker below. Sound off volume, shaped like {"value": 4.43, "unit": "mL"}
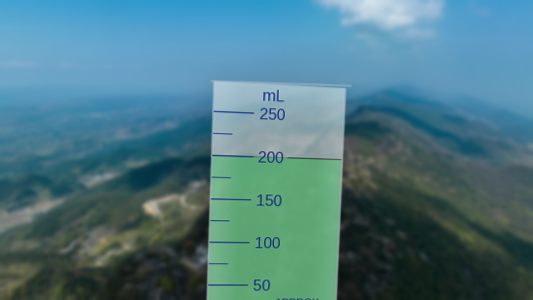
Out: {"value": 200, "unit": "mL"}
